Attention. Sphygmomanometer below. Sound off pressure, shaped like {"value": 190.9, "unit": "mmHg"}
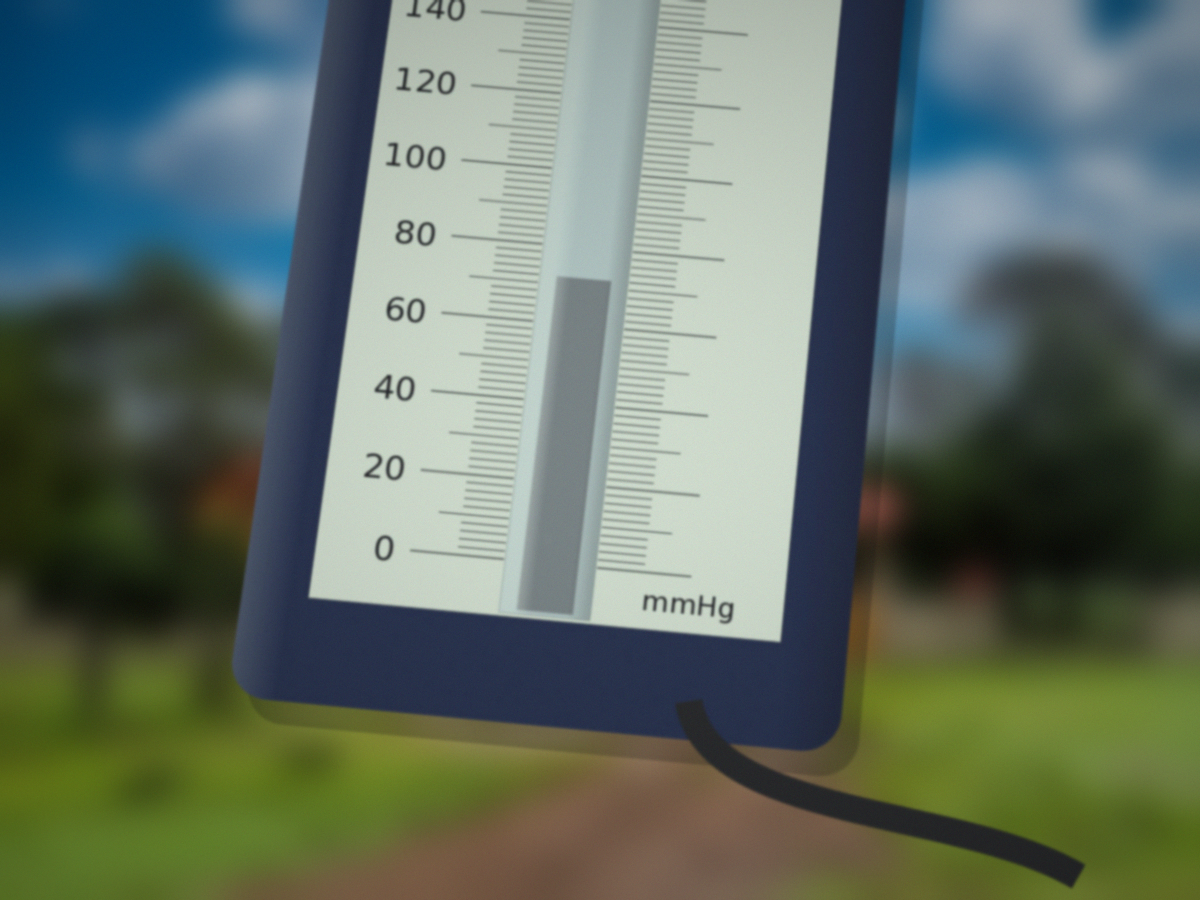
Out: {"value": 72, "unit": "mmHg"}
